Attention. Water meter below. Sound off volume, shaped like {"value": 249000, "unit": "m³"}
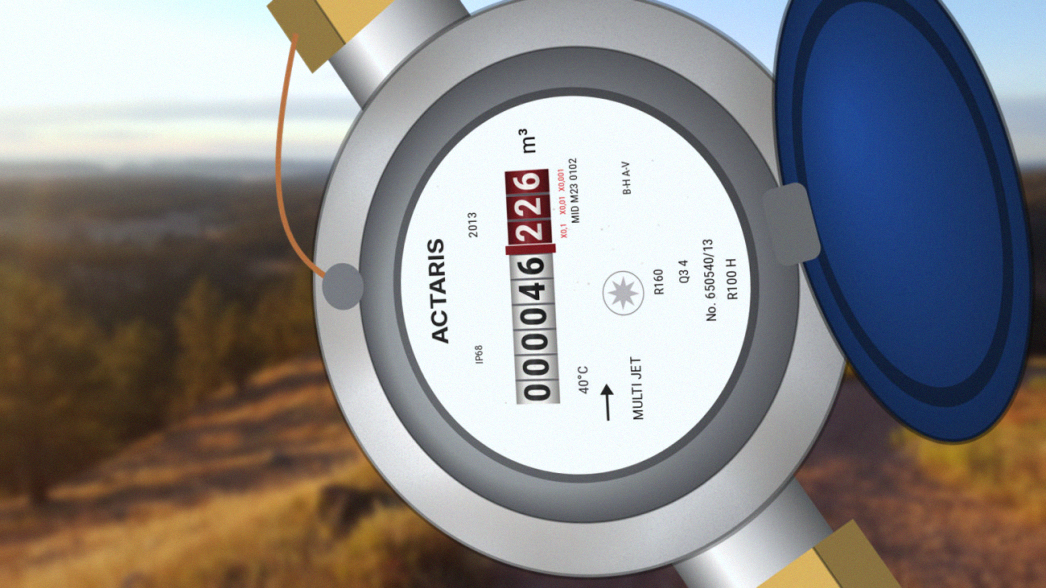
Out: {"value": 46.226, "unit": "m³"}
